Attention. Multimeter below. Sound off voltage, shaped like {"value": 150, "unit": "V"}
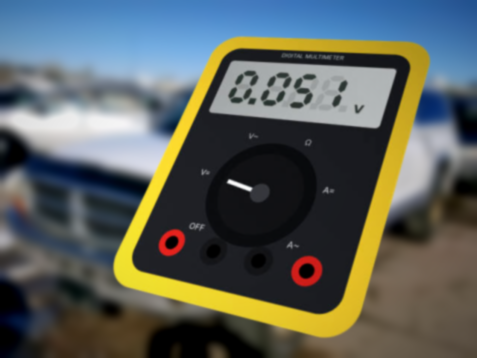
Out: {"value": 0.051, "unit": "V"}
